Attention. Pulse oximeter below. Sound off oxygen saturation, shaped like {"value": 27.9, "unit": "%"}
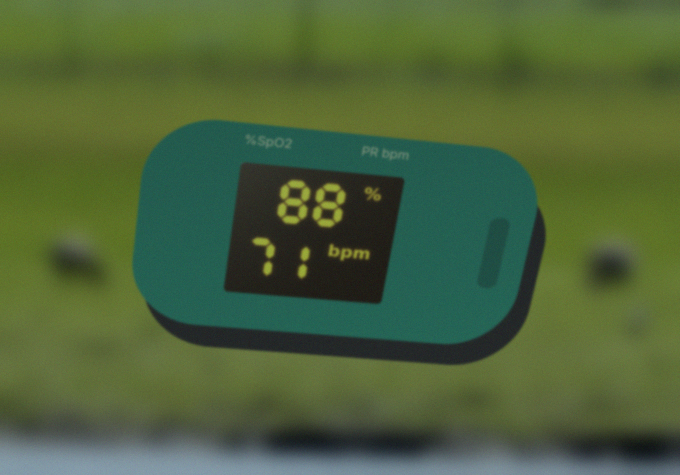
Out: {"value": 88, "unit": "%"}
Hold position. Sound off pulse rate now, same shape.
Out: {"value": 71, "unit": "bpm"}
